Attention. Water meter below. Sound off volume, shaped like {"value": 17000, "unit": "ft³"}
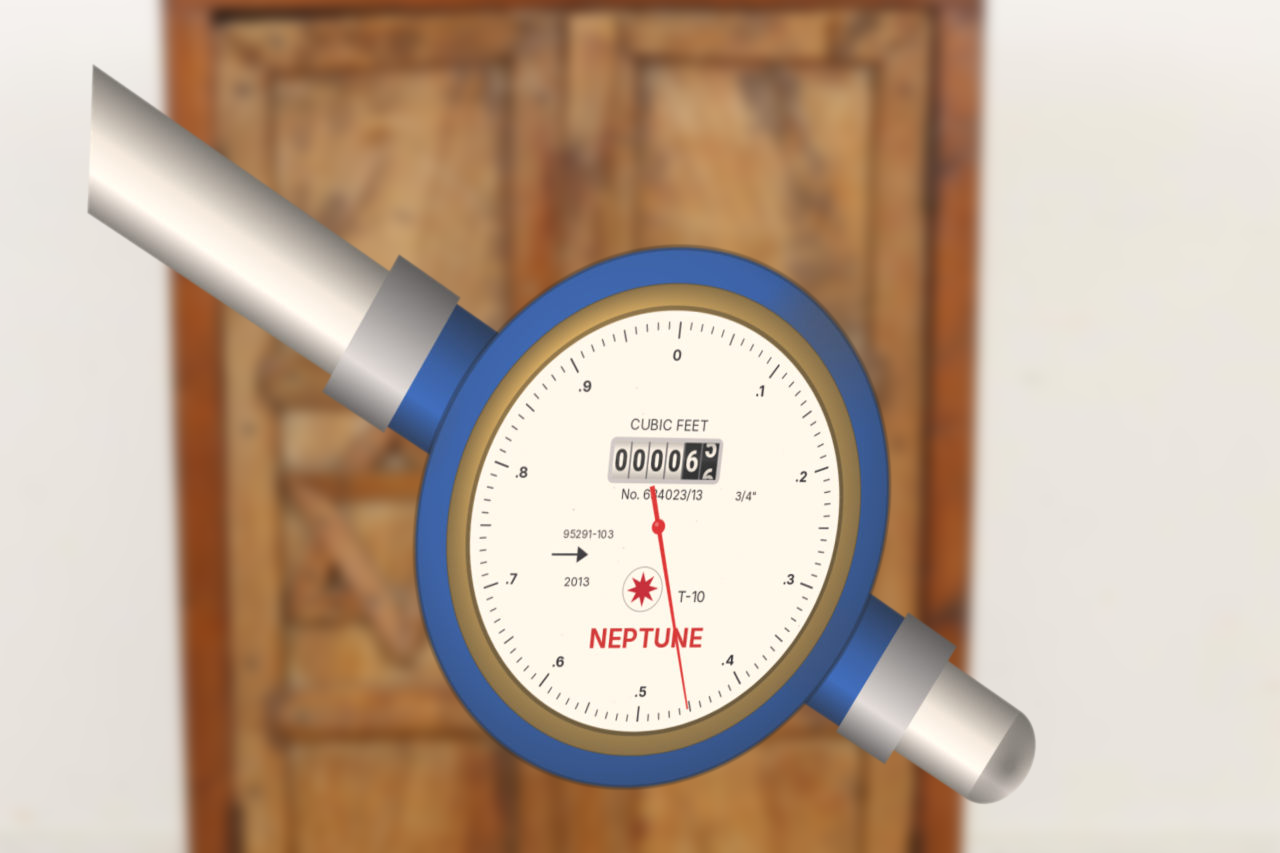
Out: {"value": 65.45, "unit": "ft³"}
